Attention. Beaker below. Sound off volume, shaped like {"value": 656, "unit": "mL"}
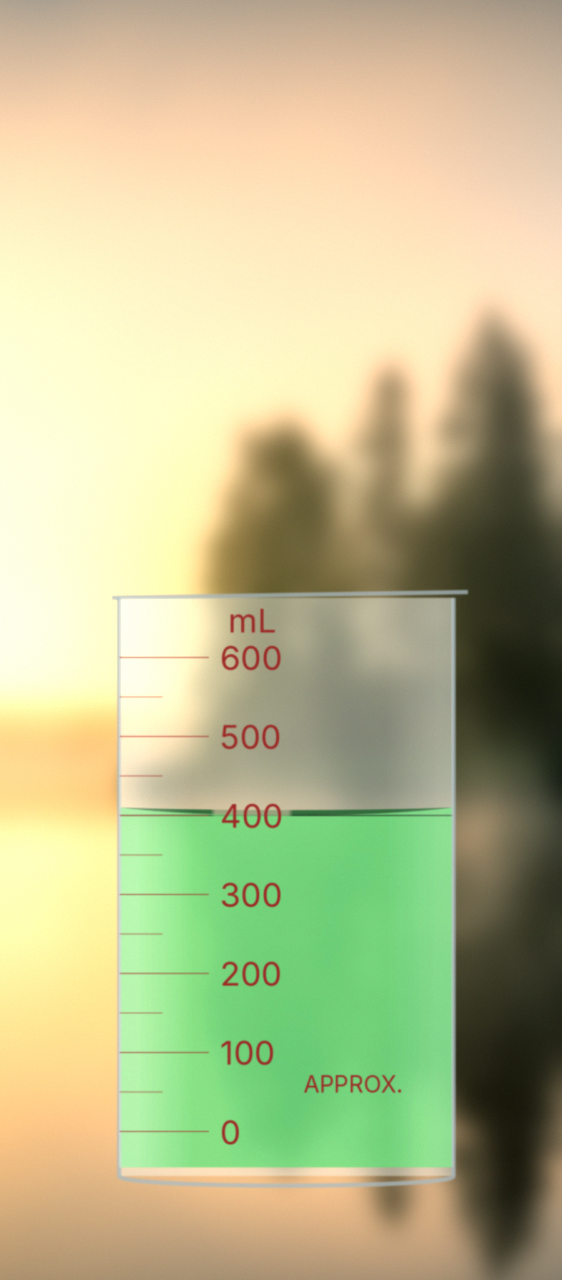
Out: {"value": 400, "unit": "mL"}
